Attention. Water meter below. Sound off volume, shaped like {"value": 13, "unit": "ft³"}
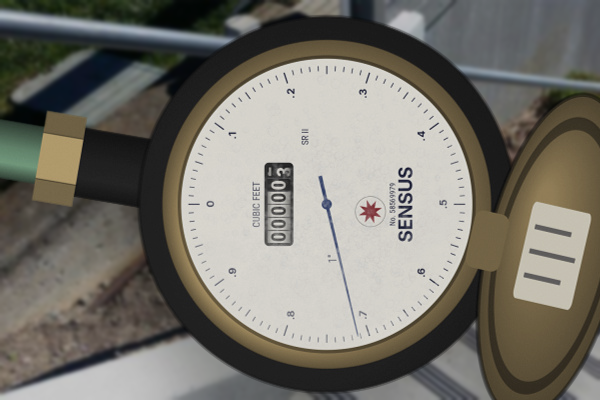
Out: {"value": 2.71, "unit": "ft³"}
